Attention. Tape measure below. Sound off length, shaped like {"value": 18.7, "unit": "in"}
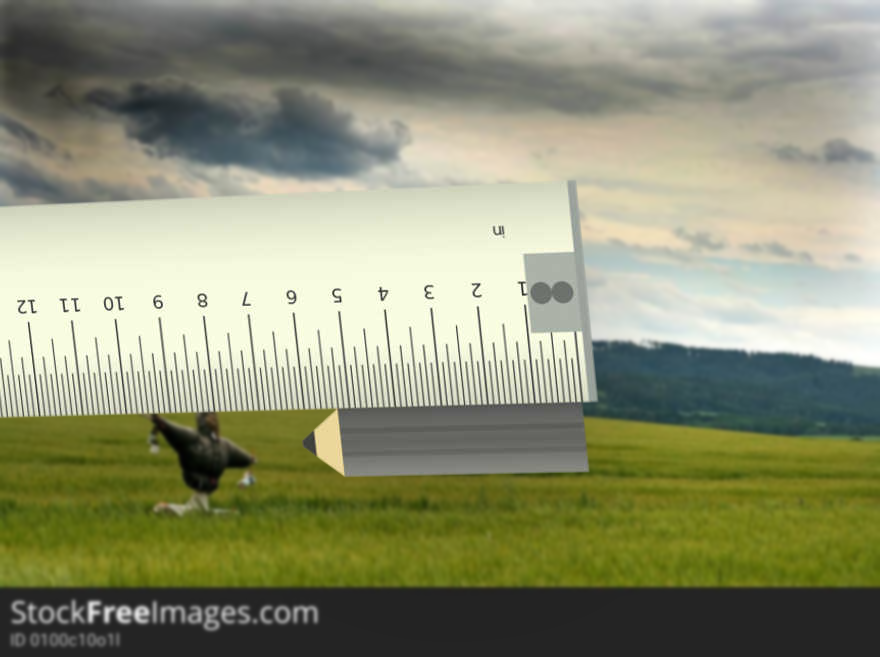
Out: {"value": 6.125, "unit": "in"}
